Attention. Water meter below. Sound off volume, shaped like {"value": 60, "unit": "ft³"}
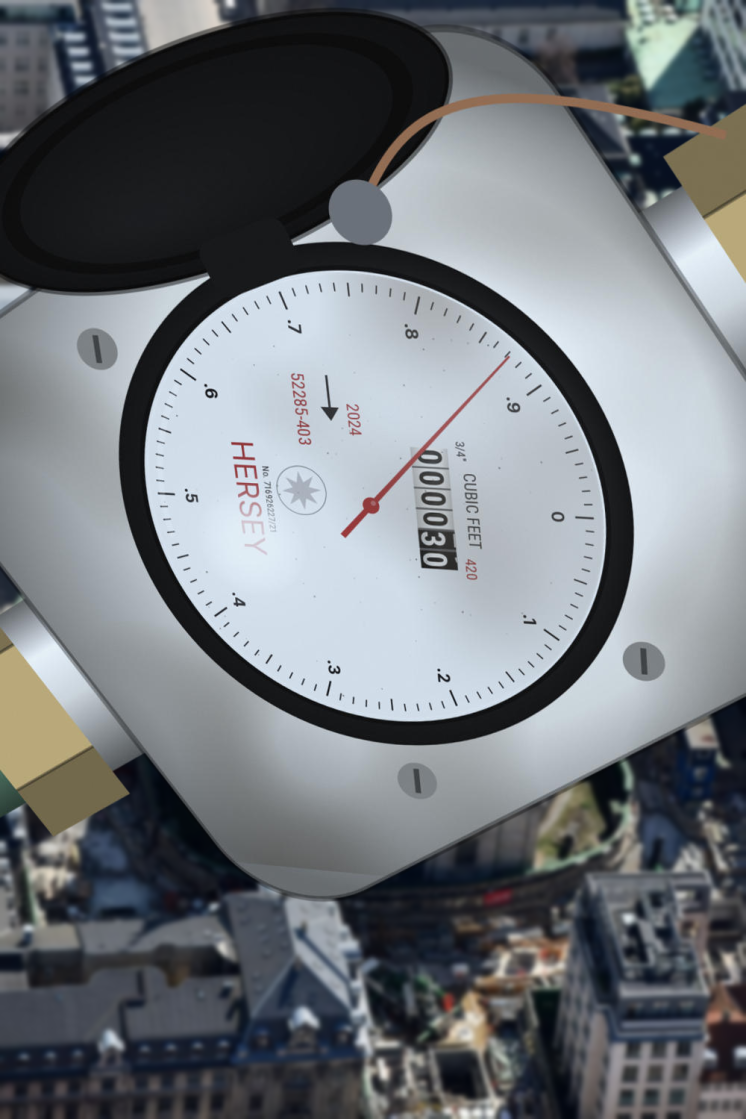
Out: {"value": 29.87, "unit": "ft³"}
